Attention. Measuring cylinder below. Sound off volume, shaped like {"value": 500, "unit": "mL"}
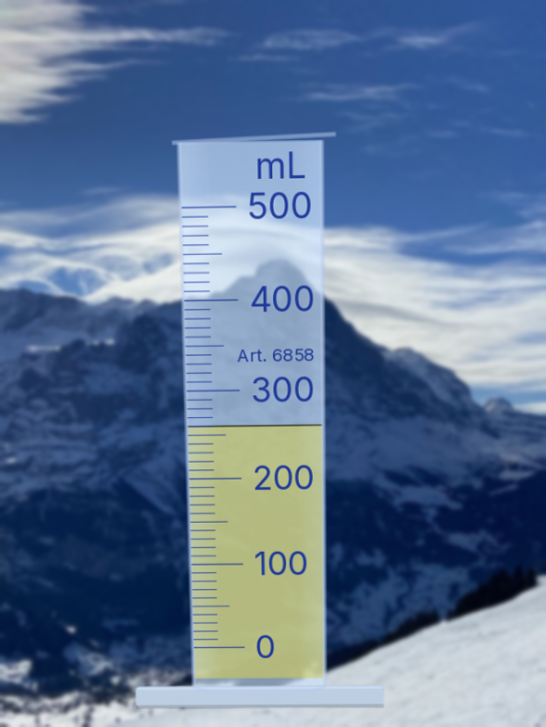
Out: {"value": 260, "unit": "mL"}
